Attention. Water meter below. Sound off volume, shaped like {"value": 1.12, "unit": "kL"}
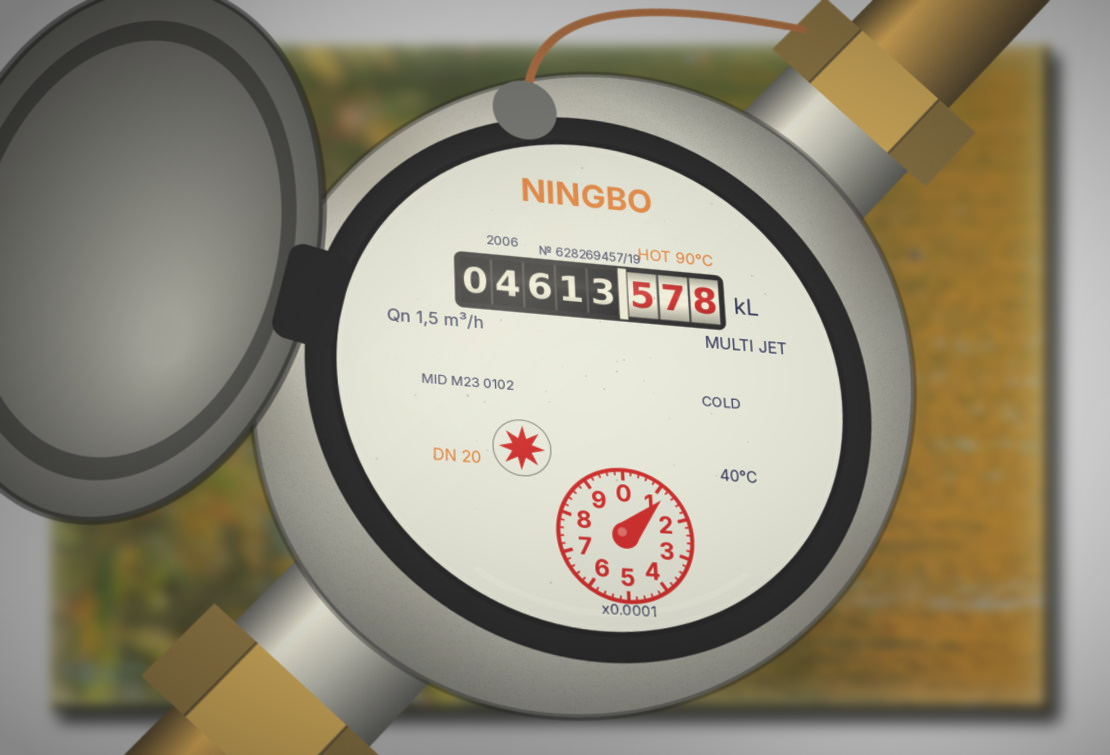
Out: {"value": 4613.5781, "unit": "kL"}
